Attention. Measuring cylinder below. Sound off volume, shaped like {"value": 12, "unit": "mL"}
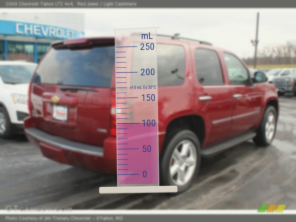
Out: {"value": 100, "unit": "mL"}
